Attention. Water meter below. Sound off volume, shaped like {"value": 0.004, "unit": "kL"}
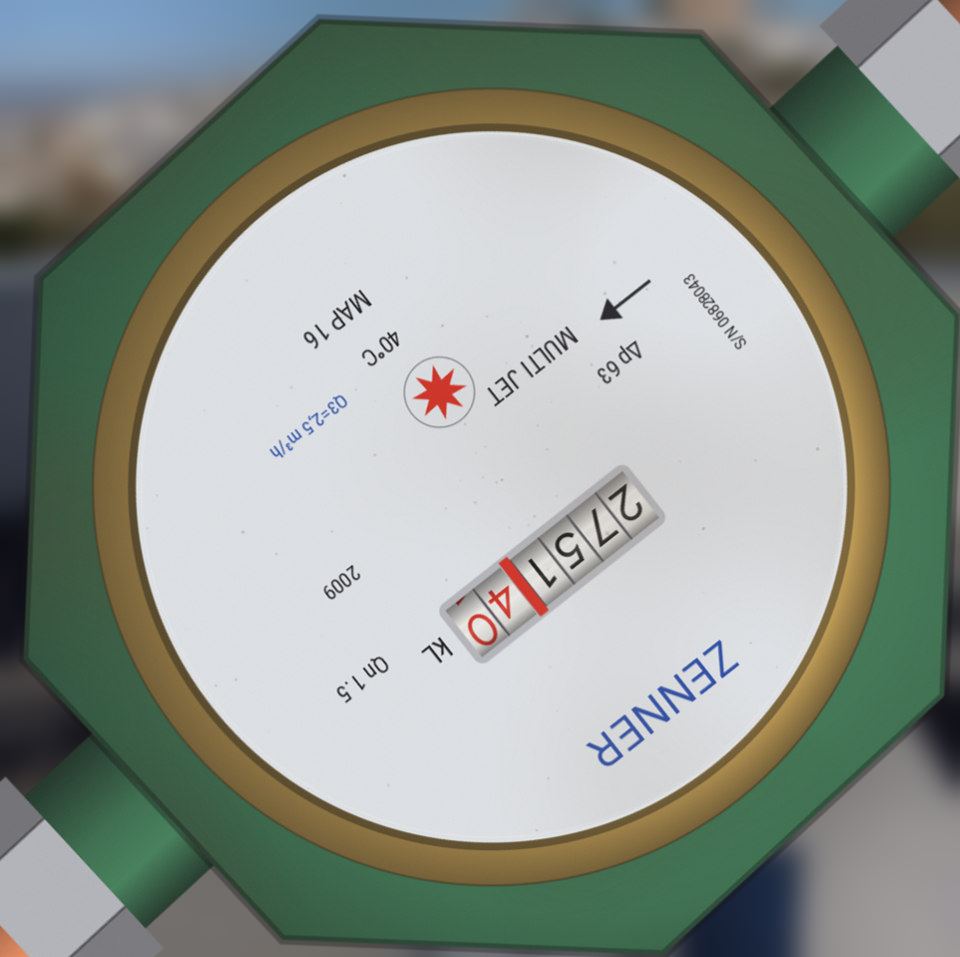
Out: {"value": 2751.40, "unit": "kL"}
